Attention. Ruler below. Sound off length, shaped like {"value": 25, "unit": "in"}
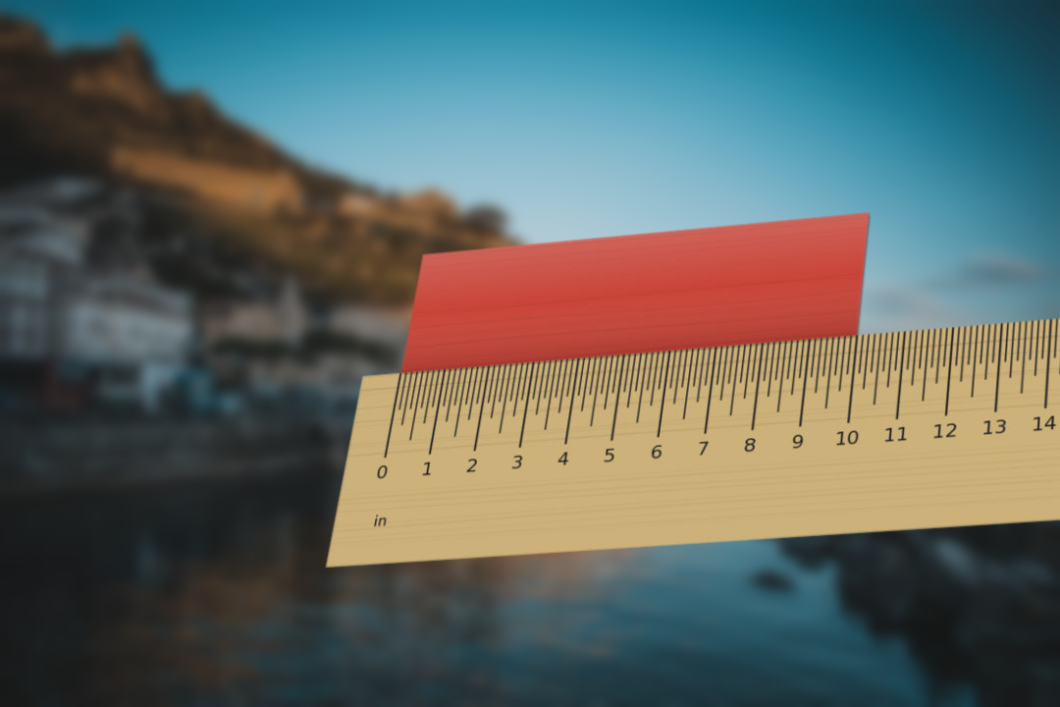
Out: {"value": 10, "unit": "in"}
